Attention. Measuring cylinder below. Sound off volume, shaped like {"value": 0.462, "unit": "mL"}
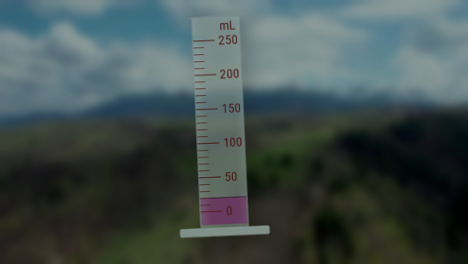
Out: {"value": 20, "unit": "mL"}
